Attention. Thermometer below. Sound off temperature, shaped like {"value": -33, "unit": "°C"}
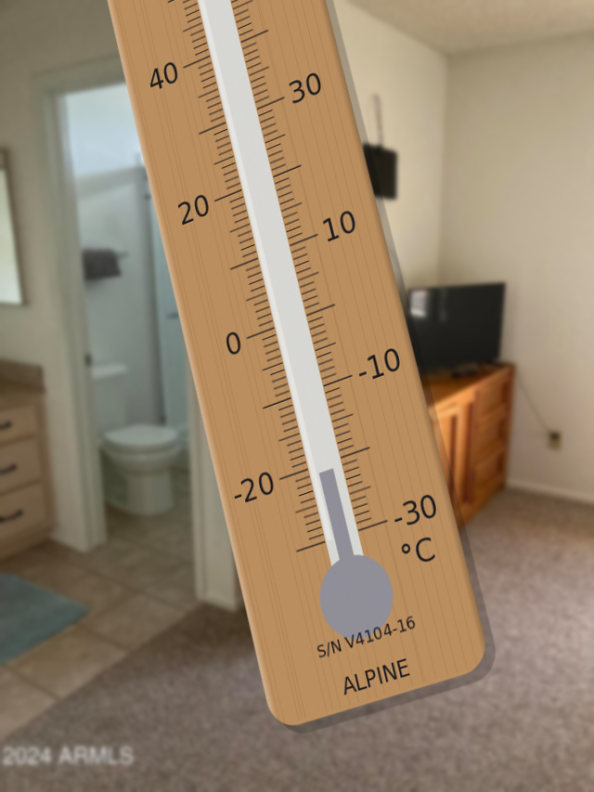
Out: {"value": -21, "unit": "°C"}
